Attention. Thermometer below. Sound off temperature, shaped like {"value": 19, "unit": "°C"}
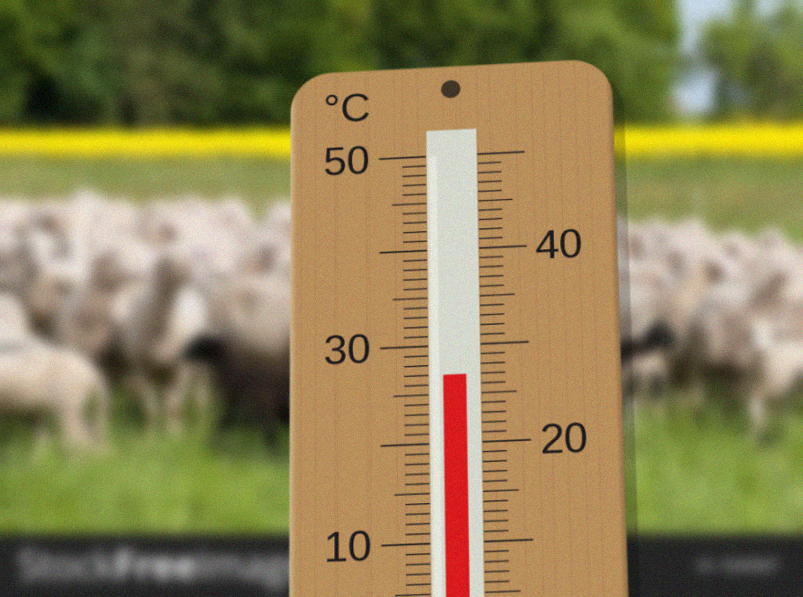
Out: {"value": 27, "unit": "°C"}
